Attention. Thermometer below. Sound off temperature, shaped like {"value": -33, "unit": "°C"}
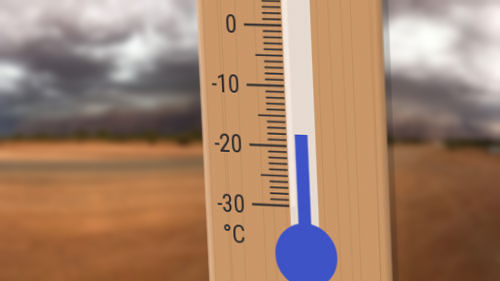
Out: {"value": -18, "unit": "°C"}
